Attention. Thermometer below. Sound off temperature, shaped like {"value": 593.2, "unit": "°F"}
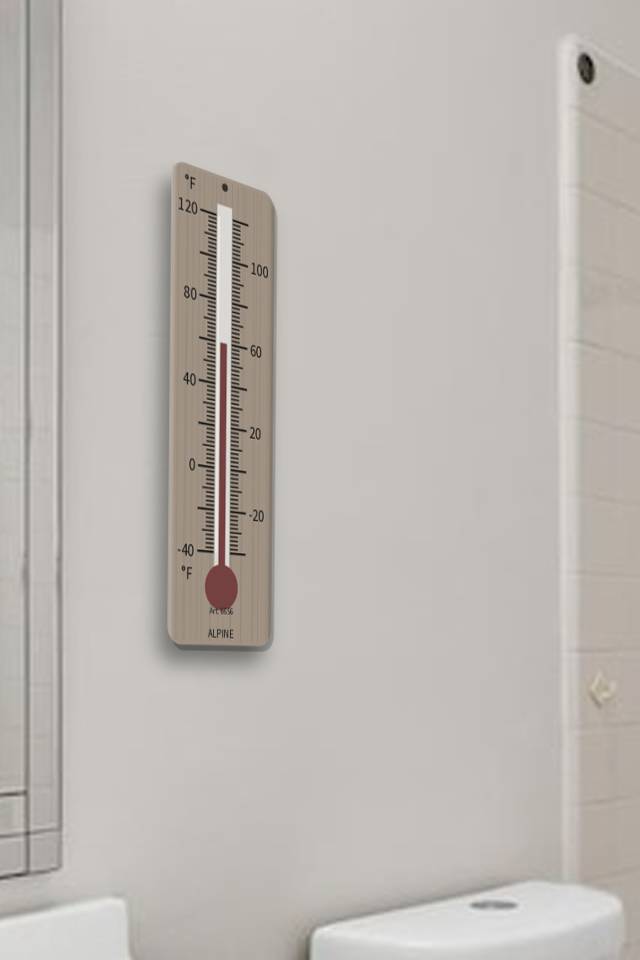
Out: {"value": 60, "unit": "°F"}
